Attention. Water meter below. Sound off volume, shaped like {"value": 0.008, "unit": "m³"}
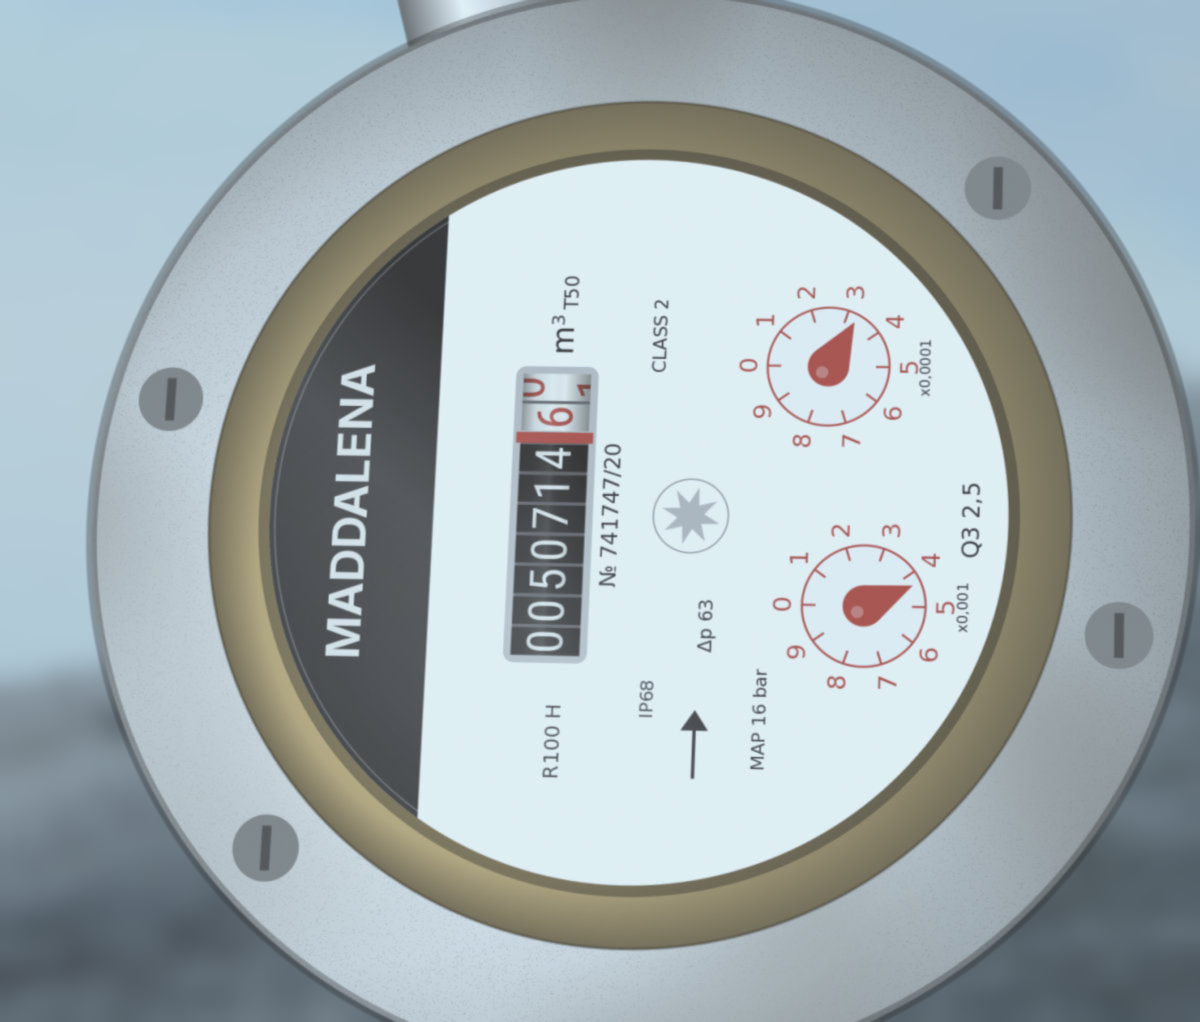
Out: {"value": 50714.6043, "unit": "m³"}
